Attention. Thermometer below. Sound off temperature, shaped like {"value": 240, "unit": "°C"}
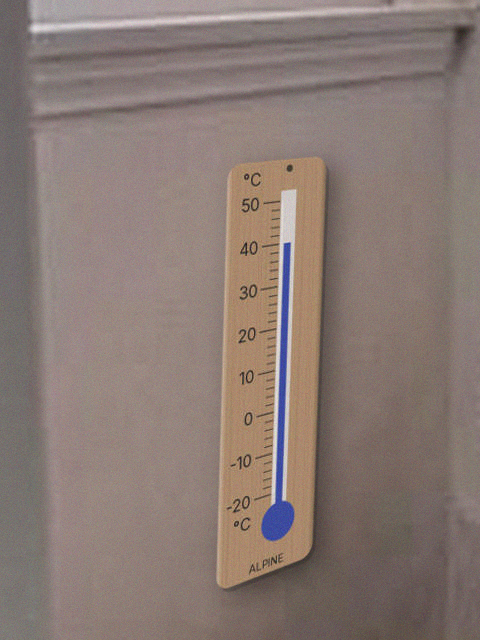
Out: {"value": 40, "unit": "°C"}
